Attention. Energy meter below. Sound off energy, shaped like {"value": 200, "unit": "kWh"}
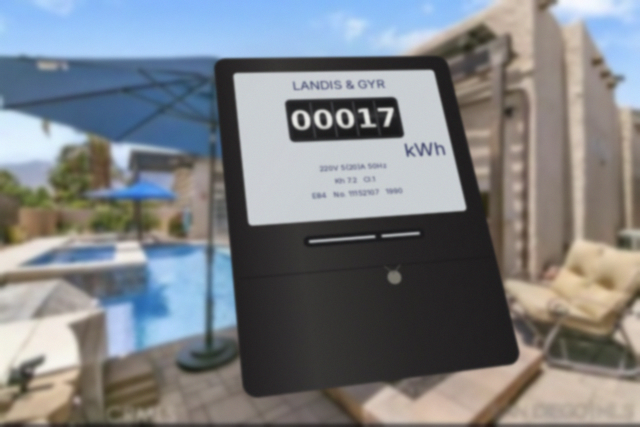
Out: {"value": 17, "unit": "kWh"}
